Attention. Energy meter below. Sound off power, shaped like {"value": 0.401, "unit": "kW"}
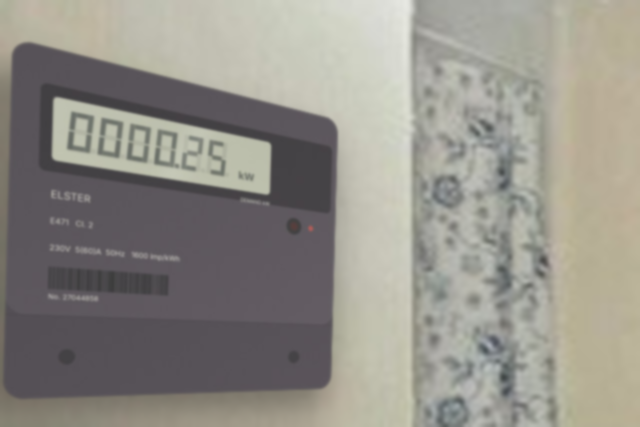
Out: {"value": 0.25, "unit": "kW"}
